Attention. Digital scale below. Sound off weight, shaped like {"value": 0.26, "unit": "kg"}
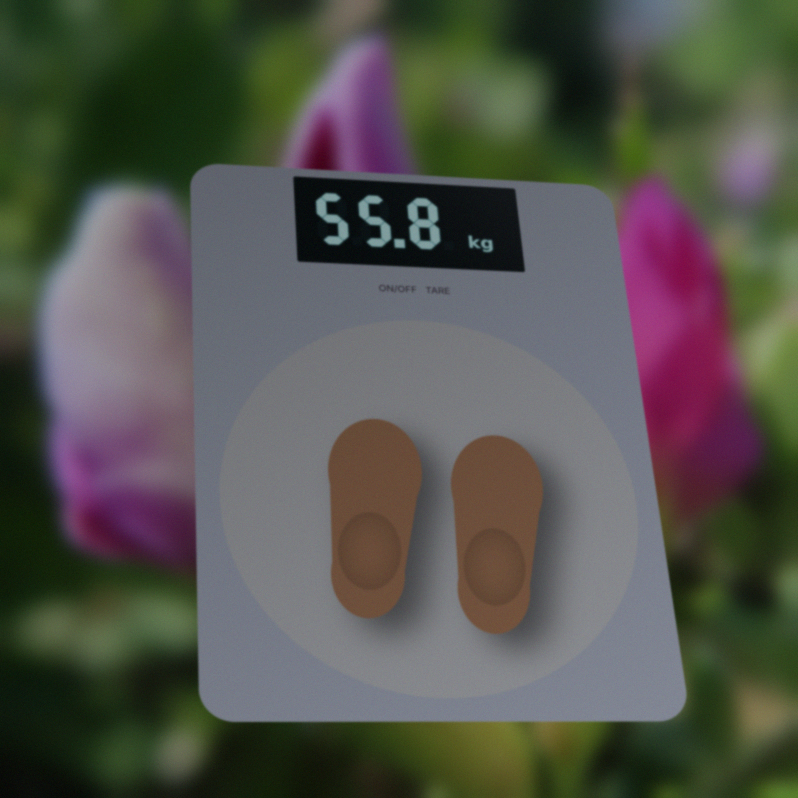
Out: {"value": 55.8, "unit": "kg"}
